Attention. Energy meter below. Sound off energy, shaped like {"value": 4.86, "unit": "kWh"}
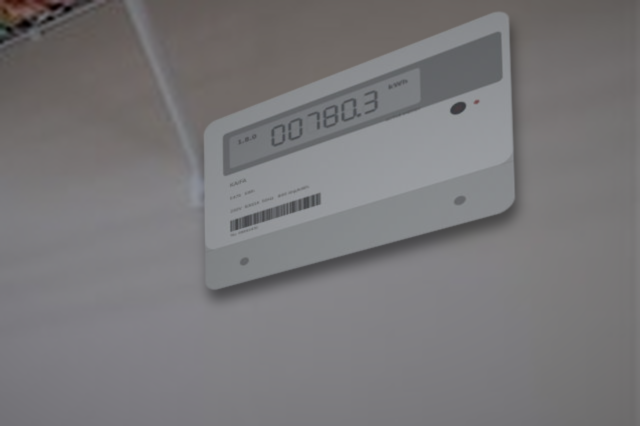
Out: {"value": 780.3, "unit": "kWh"}
